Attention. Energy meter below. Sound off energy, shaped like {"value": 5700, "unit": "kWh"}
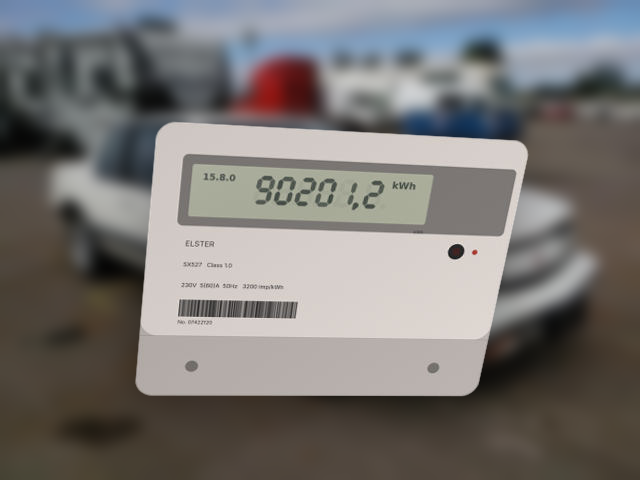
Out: {"value": 90201.2, "unit": "kWh"}
